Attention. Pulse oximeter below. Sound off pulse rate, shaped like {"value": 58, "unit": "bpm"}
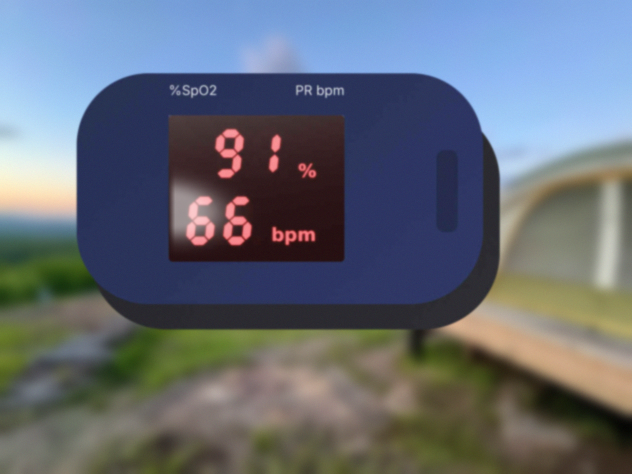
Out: {"value": 66, "unit": "bpm"}
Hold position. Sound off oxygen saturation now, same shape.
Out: {"value": 91, "unit": "%"}
